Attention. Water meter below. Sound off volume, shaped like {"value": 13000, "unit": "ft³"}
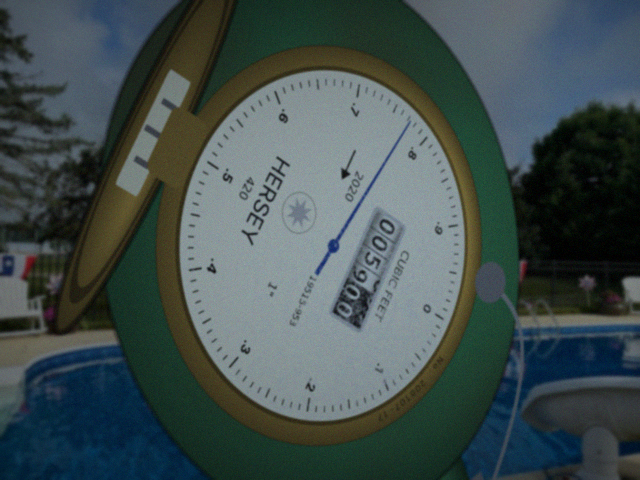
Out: {"value": 5899.77, "unit": "ft³"}
